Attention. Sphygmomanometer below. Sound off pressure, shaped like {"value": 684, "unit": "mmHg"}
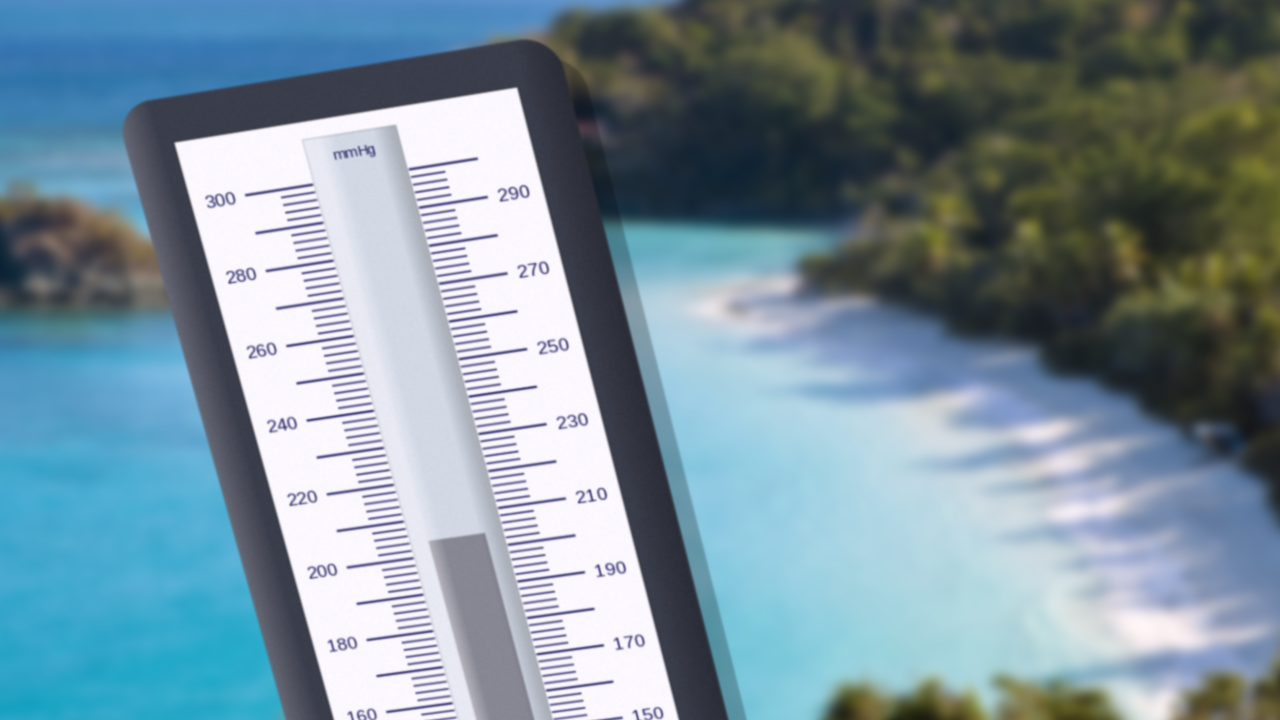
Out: {"value": 204, "unit": "mmHg"}
